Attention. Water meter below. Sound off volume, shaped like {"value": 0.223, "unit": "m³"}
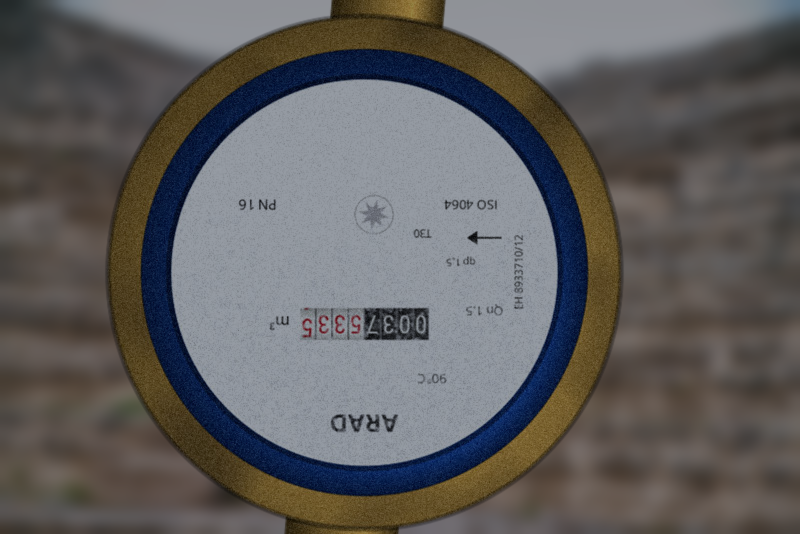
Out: {"value": 37.5335, "unit": "m³"}
